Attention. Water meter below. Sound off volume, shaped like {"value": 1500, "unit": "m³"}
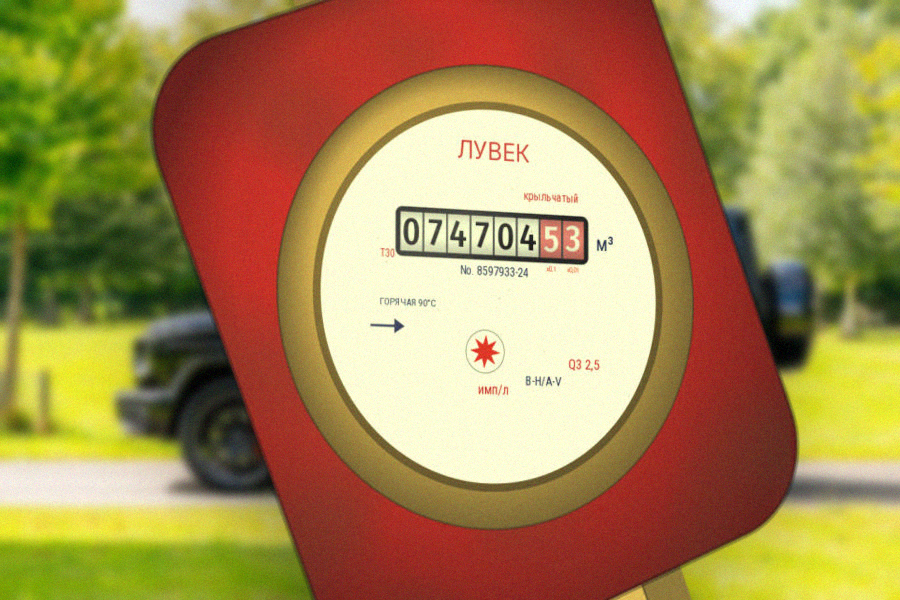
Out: {"value": 74704.53, "unit": "m³"}
